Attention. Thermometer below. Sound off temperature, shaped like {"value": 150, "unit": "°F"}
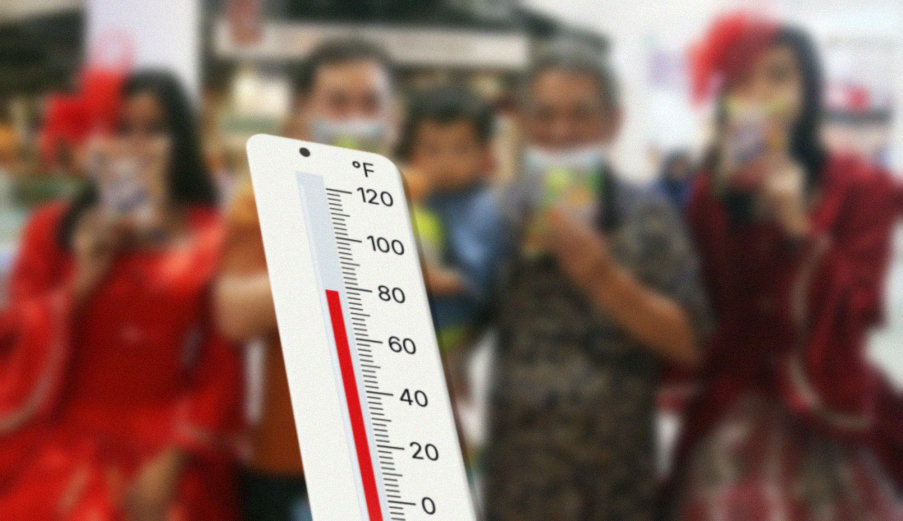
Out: {"value": 78, "unit": "°F"}
